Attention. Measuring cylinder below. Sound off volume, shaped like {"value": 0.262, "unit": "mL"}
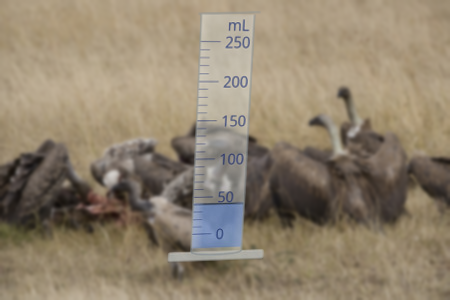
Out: {"value": 40, "unit": "mL"}
